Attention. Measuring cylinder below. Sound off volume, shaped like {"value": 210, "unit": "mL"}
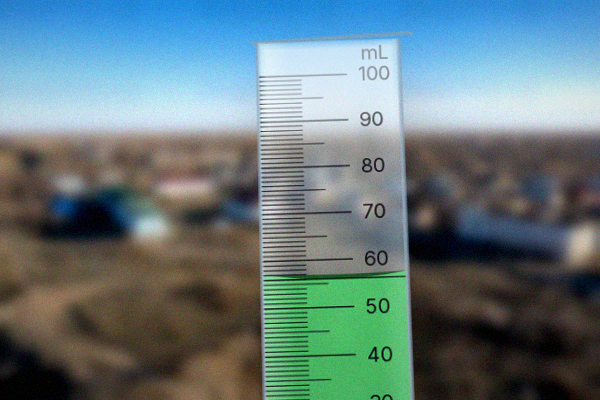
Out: {"value": 56, "unit": "mL"}
